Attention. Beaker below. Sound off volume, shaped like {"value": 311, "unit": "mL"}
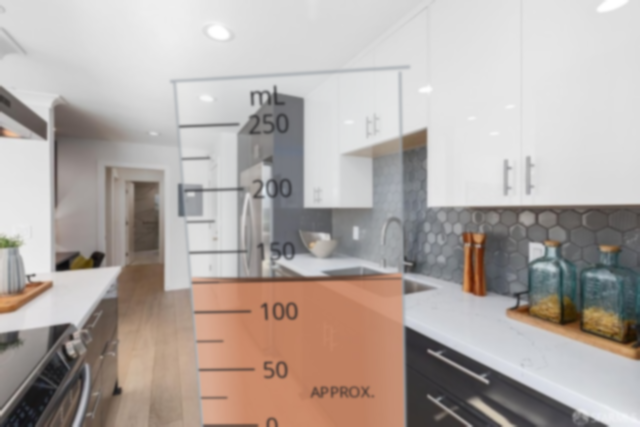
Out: {"value": 125, "unit": "mL"}
